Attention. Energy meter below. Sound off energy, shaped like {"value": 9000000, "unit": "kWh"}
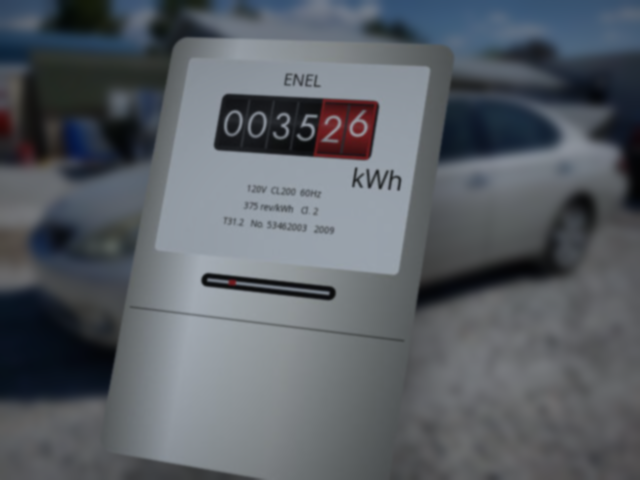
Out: {"value": 35.26, "unit": "kWh"}
